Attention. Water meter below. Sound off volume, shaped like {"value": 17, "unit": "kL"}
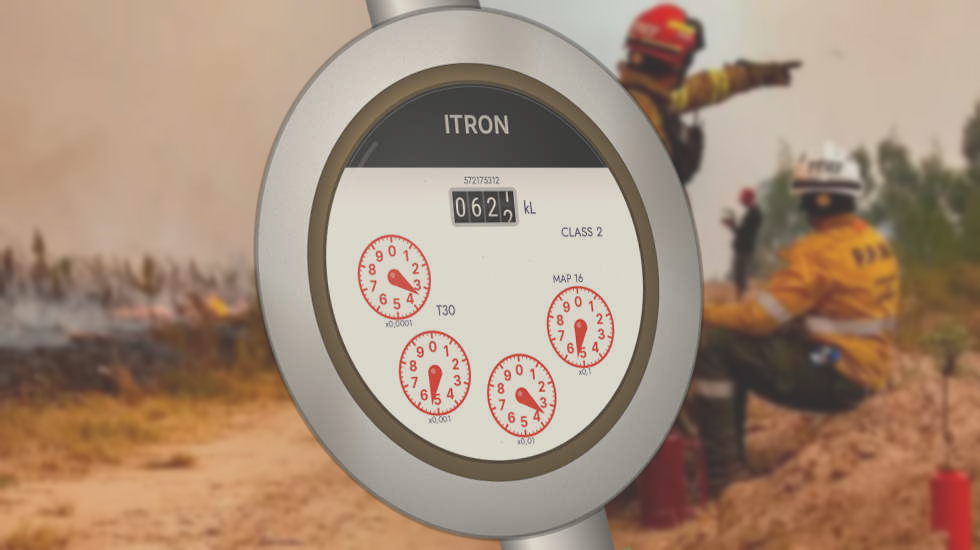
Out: {"value": 621.5353, "unit": "kL"}
